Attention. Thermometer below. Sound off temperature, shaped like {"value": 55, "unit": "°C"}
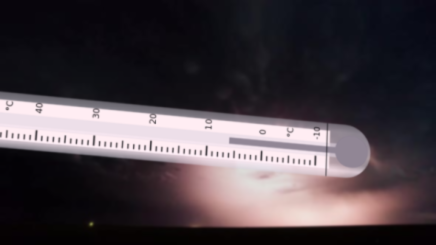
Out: {"value": 6, "unit": "°C"}
